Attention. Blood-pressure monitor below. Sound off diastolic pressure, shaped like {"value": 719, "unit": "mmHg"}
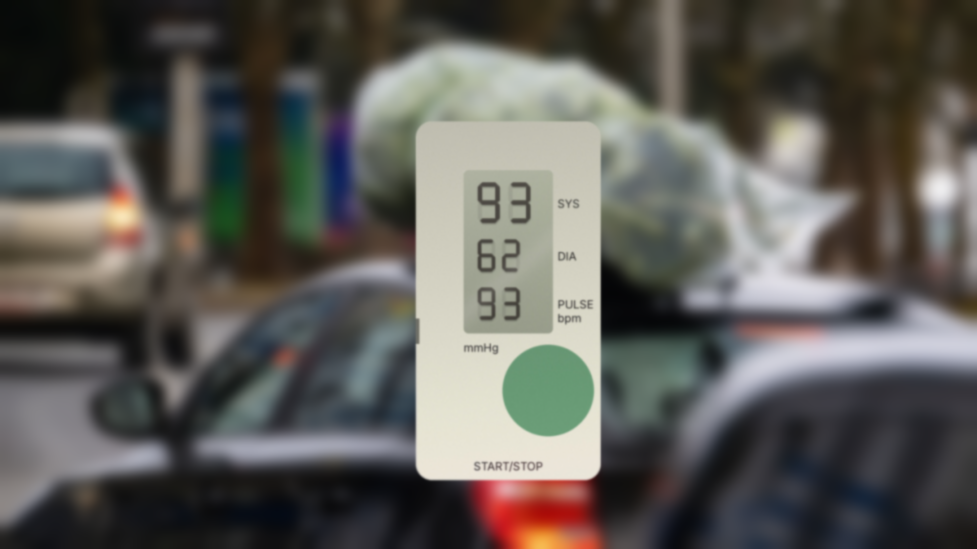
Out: {"value": 62, "unit": "mmHg"}
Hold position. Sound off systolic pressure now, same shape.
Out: {"value": 93, "unit": "mmHg"}
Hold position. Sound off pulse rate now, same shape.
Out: {"value": 93, "unit": "bpm"}
